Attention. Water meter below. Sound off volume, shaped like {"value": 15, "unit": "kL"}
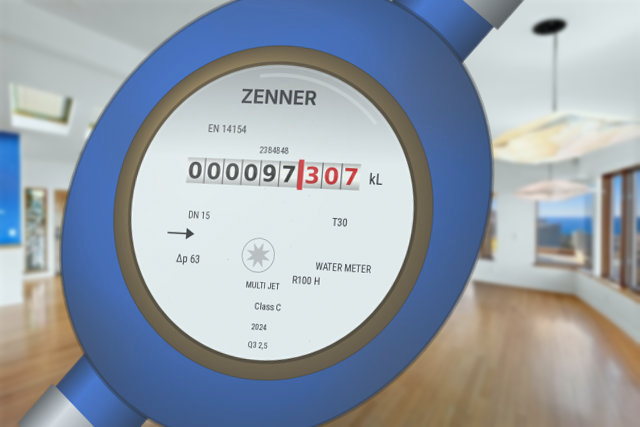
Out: {"value": 97.307, "unit": "kL"}
